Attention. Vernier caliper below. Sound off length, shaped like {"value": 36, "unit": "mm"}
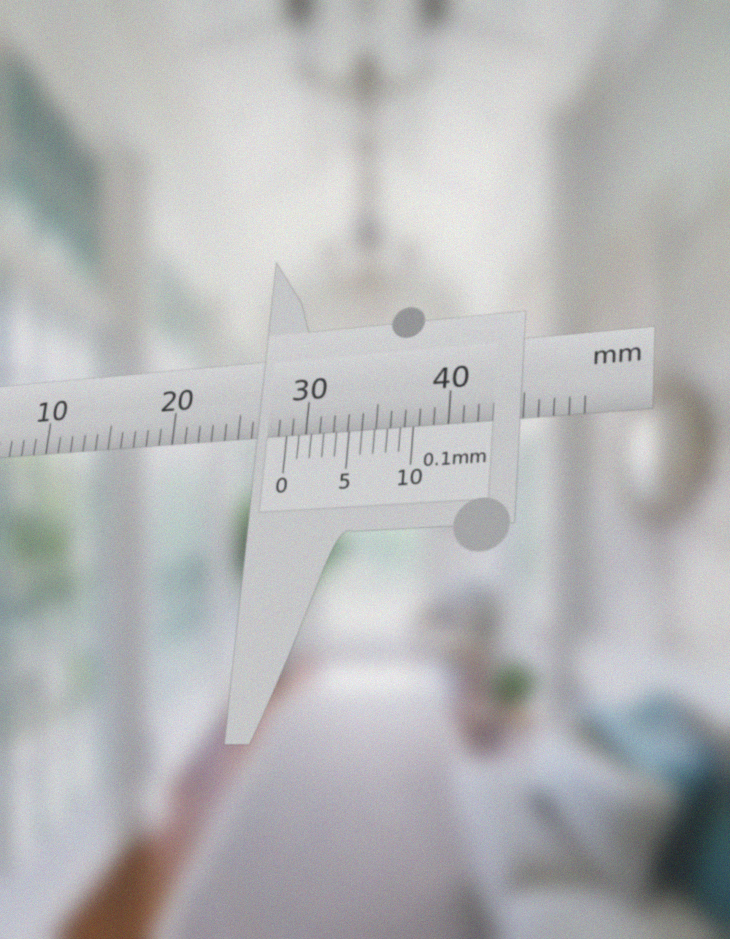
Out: {"value": 28.6, "unit": "mm"}
